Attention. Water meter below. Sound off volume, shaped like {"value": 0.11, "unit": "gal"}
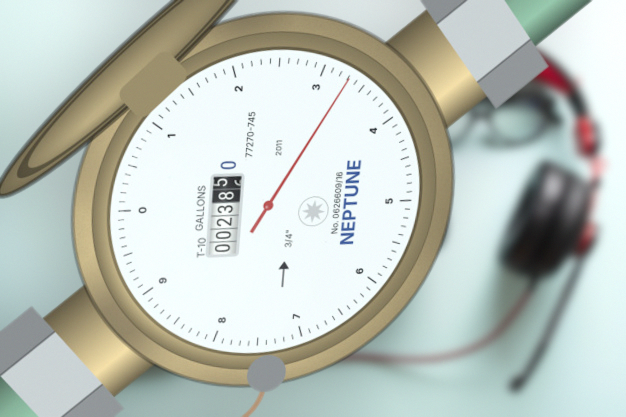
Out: {"value": 23853.3, "unit": "gal"}
